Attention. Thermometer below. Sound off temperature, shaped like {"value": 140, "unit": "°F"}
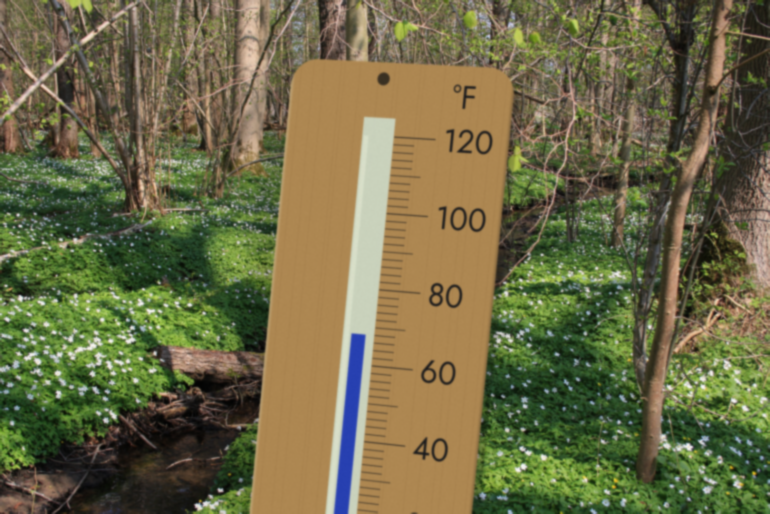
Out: {"value": 68, "unit": "°F"}
